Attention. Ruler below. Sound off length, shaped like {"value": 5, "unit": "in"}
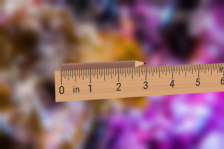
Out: {"value": 3, "unit": "in"}
